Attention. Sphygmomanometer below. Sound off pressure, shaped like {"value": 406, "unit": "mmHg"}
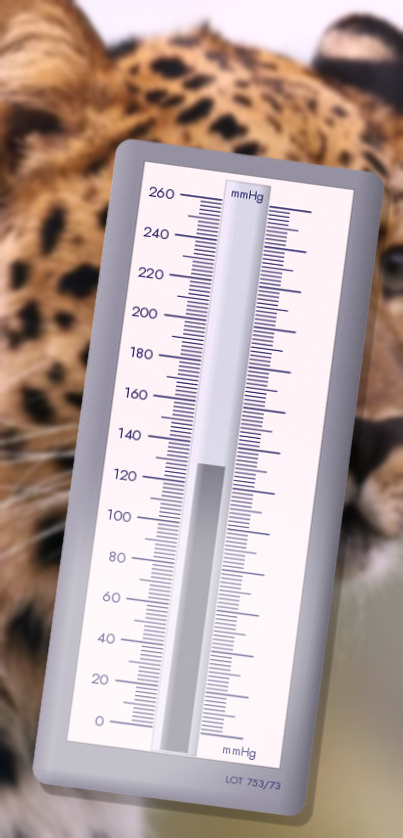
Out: {"value": 130, "unit": "mmHg"}
